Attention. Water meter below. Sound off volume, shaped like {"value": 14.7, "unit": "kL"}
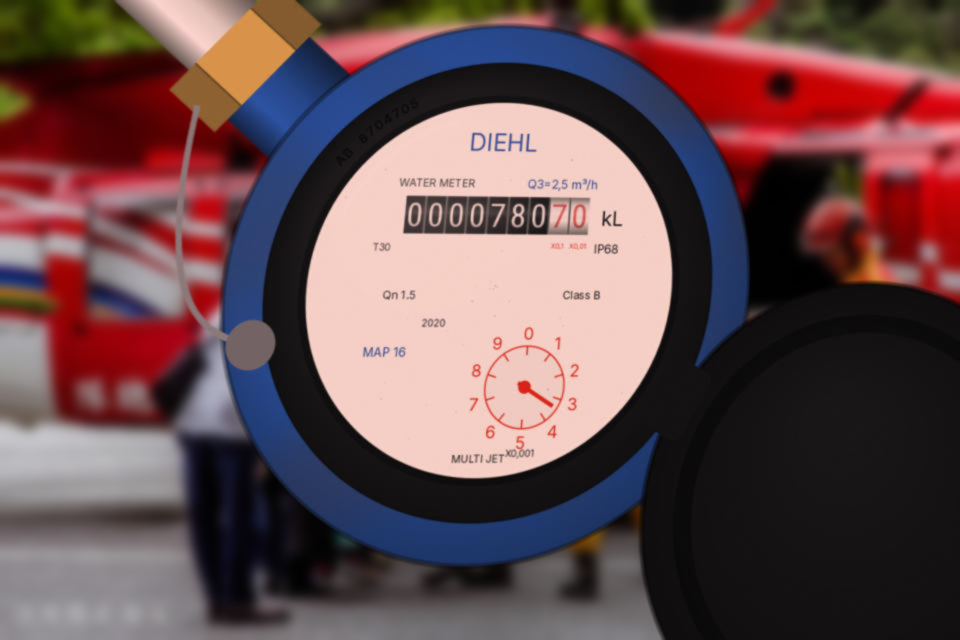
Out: {"value": 780.703, "unit": "kL"}
